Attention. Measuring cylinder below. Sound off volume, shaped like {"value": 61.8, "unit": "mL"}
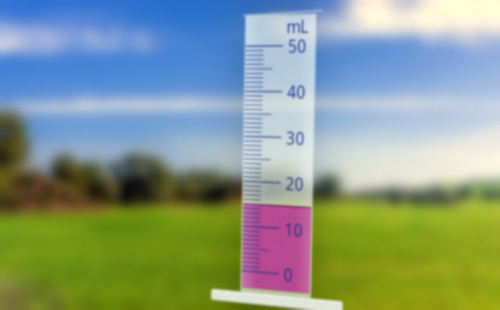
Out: {"value": 15, "unit": "mL"}
